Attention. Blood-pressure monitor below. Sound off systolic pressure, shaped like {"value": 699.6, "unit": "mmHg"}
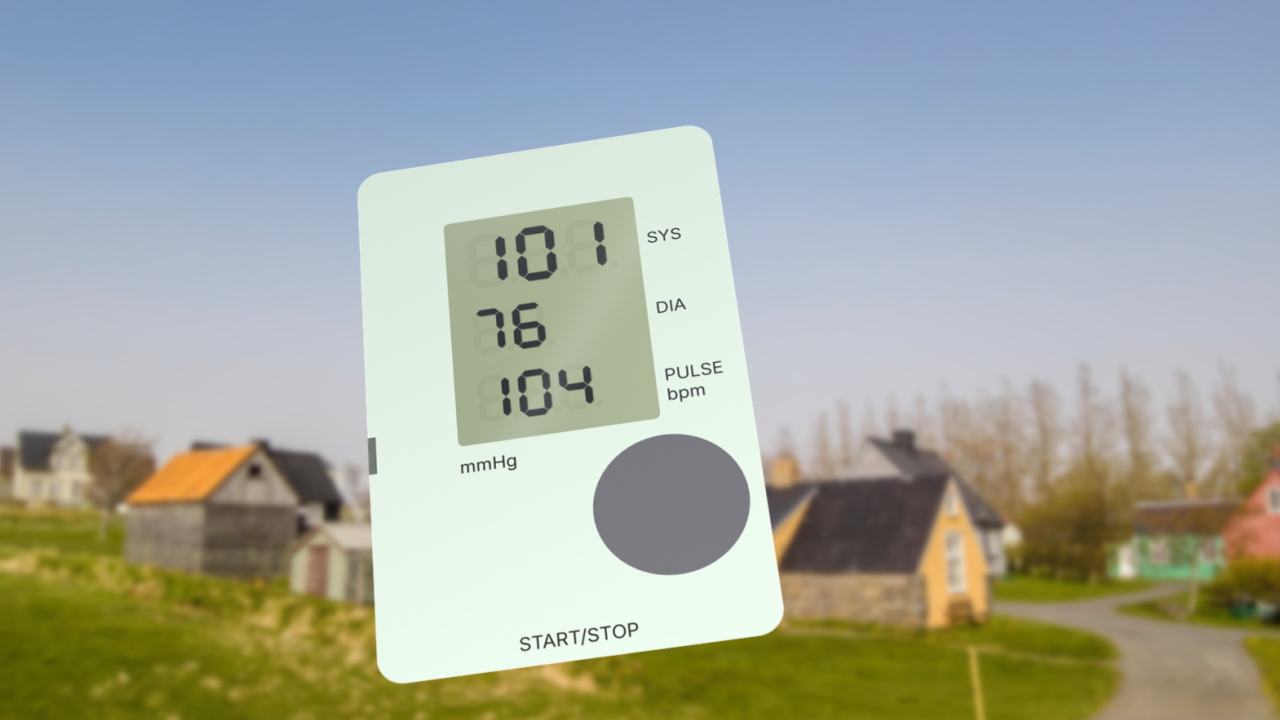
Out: {"value": 101, "unit": "mmHg"}
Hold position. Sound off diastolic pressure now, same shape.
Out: {"value": 76, "unit": "mmHg"}
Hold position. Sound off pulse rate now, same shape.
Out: {"value": 104, "unit": "bpm"}
